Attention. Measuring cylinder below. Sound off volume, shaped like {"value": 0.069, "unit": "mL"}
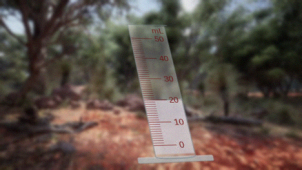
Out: {"value": 20, "unit": "mL"}
